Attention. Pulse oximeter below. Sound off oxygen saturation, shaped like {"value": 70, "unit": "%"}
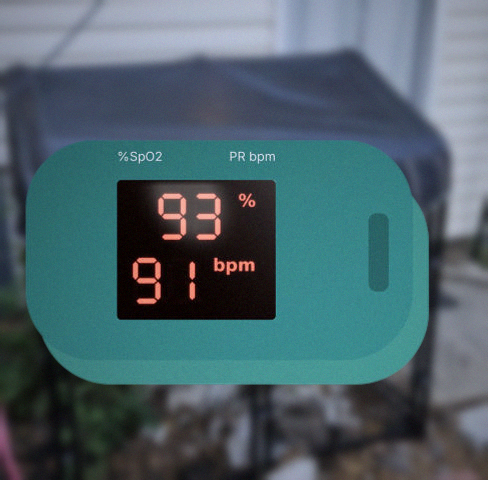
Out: {"value": 93, "unit": "%"}
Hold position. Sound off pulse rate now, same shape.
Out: {"value": 91, "unit": "bpm"}
